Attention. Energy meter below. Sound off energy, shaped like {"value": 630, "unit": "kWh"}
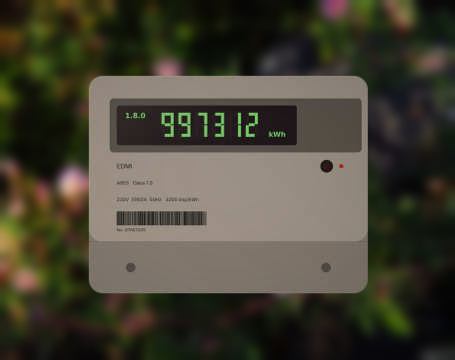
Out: {"value": 997312, "unit": "kWh"}
